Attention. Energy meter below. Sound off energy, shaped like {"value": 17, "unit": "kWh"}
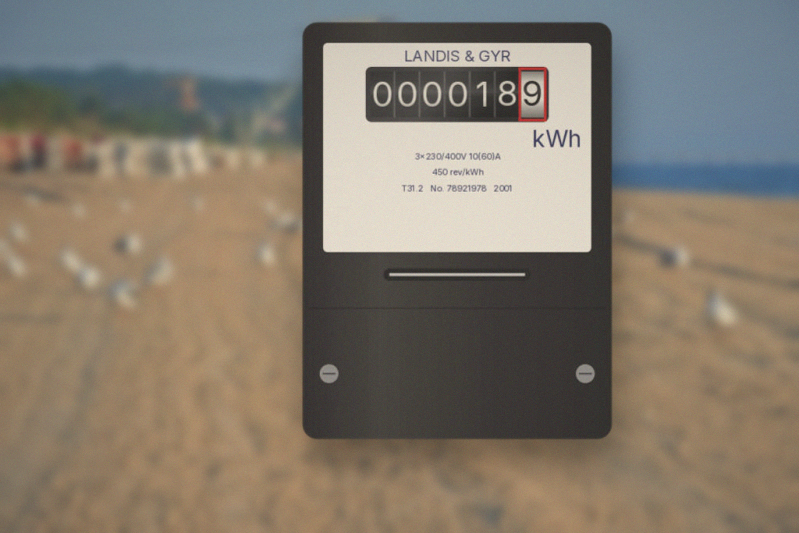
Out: {"value": 18.9, "unit": "kWh"}
